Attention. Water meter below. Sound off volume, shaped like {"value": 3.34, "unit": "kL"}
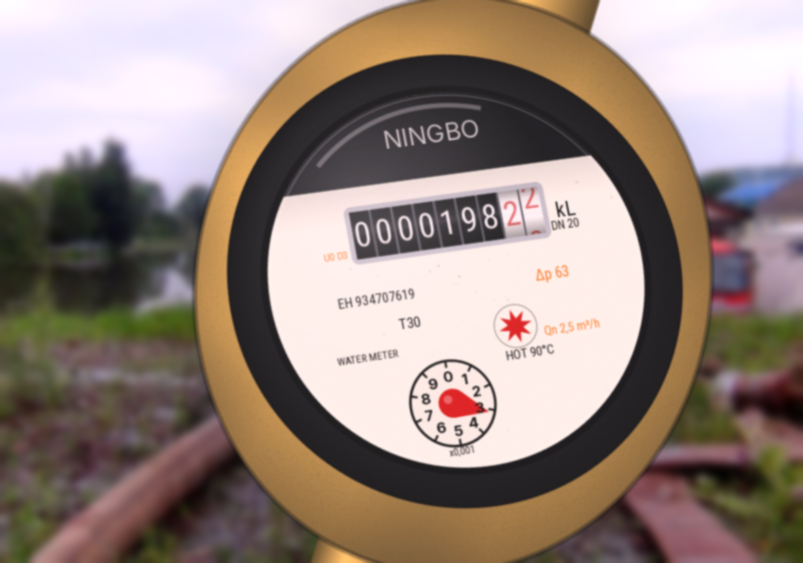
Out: {"value": 198.223, "unit": "kL"}
